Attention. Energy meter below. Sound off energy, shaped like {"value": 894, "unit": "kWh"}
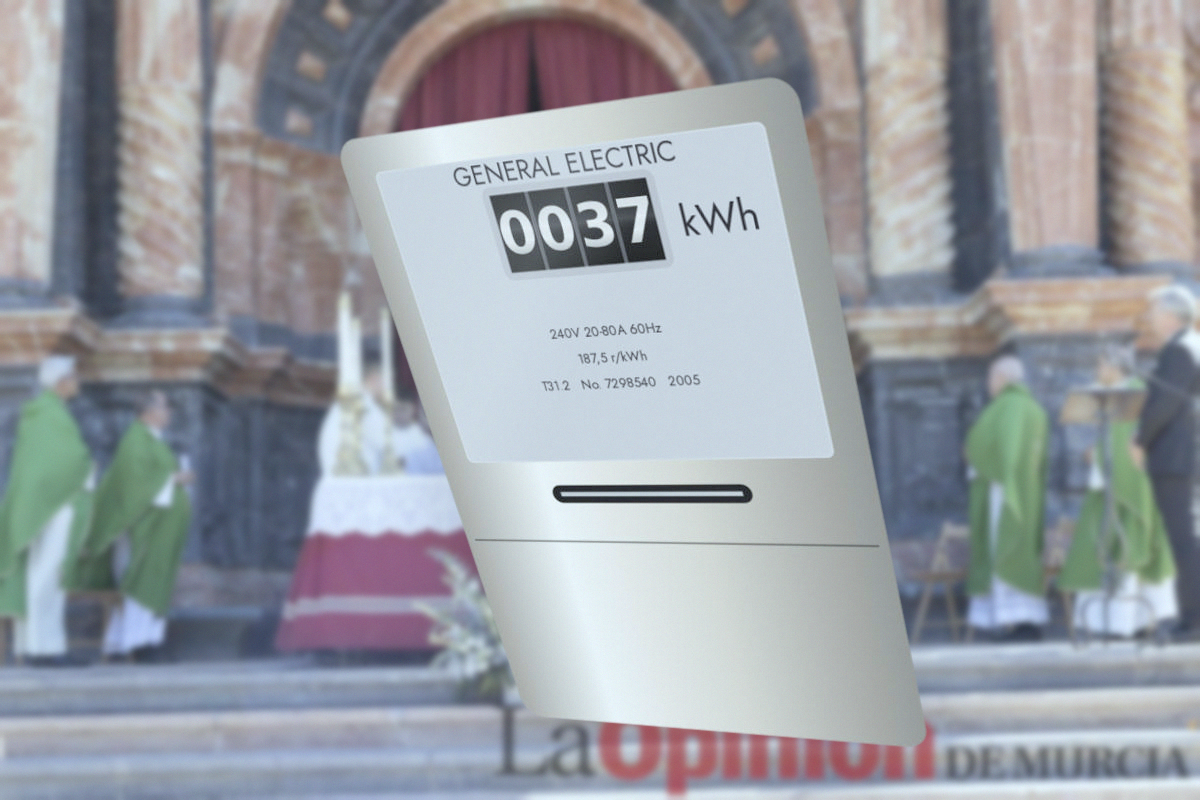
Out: {"value": 37, "unit": "kWh"}
